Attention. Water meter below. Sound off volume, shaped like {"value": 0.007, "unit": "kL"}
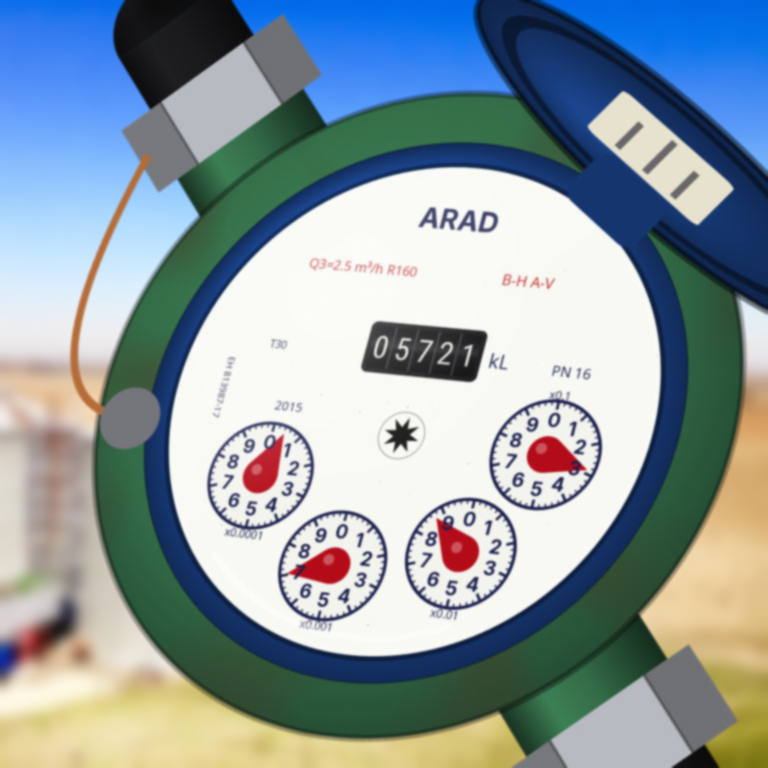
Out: {"value": 5721.2870, "unit": "kL"}
